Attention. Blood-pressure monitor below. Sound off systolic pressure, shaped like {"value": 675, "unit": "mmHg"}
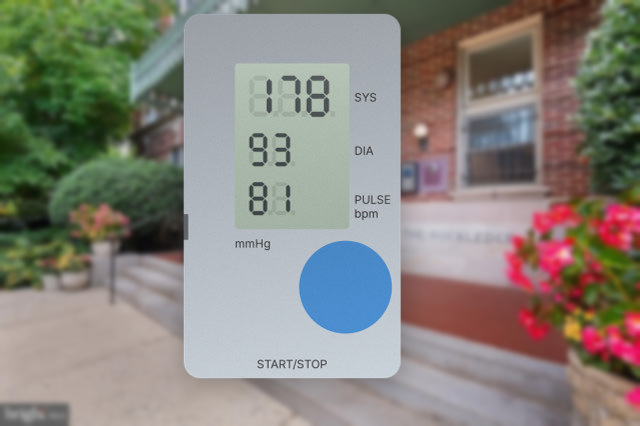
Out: {"value": 178, "unit": "mmHg"}
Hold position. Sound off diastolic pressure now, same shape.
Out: {"value": 93, "unit": "mmHg"}
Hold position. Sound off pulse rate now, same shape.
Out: {"value": 81, "unit": "bpm"}
